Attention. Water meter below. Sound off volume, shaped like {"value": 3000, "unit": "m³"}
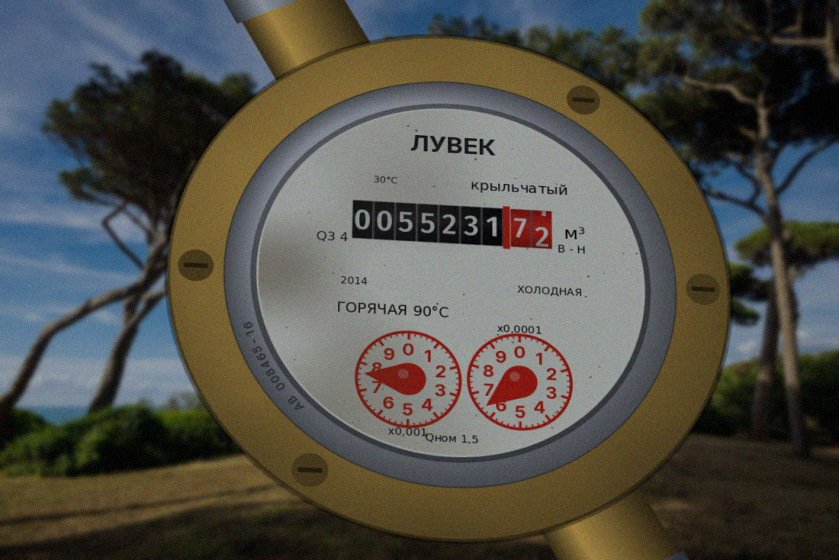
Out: {"value": 55231.7176, "unit": "m³"}
